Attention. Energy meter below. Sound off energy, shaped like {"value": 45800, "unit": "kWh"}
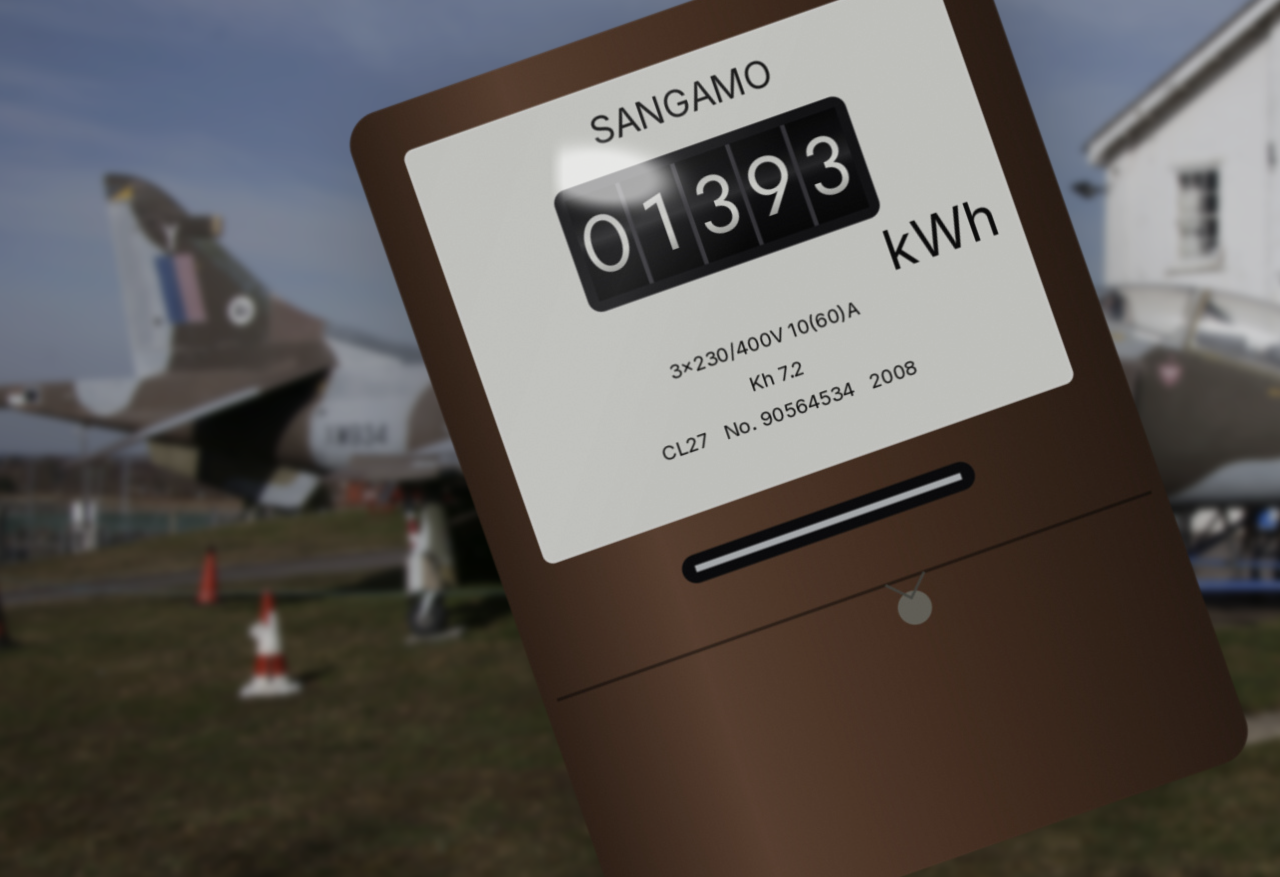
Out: {"value": 1393, "unit": "kWh"}
